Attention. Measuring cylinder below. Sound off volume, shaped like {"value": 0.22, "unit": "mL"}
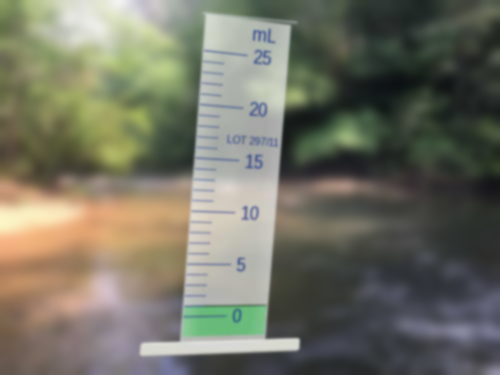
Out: {"value": 1, "unit": "mL"}
